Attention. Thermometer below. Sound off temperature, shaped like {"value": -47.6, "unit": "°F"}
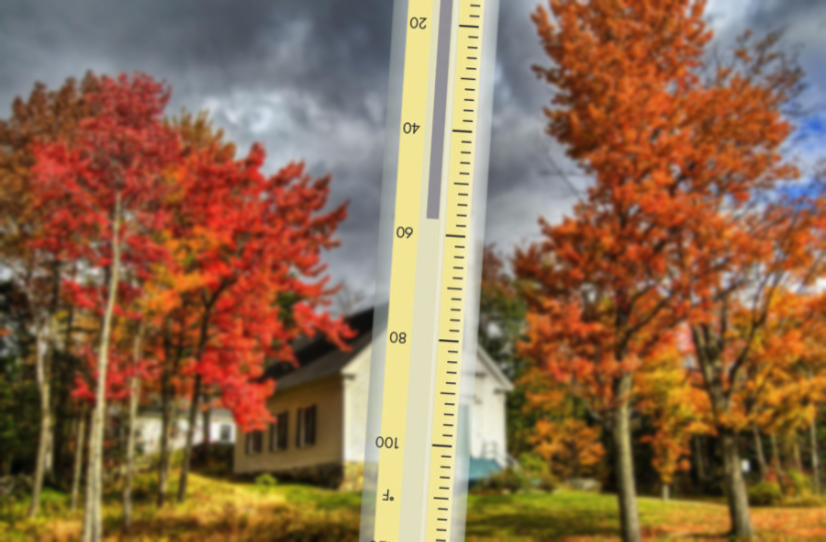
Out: {"value": 57, "unit": "°F"}
